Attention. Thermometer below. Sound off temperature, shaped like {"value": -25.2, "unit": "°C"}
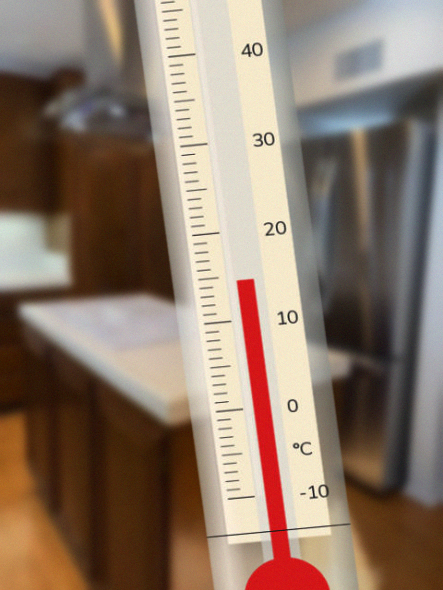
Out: {"value": 14.5, "unit": "°C"}
